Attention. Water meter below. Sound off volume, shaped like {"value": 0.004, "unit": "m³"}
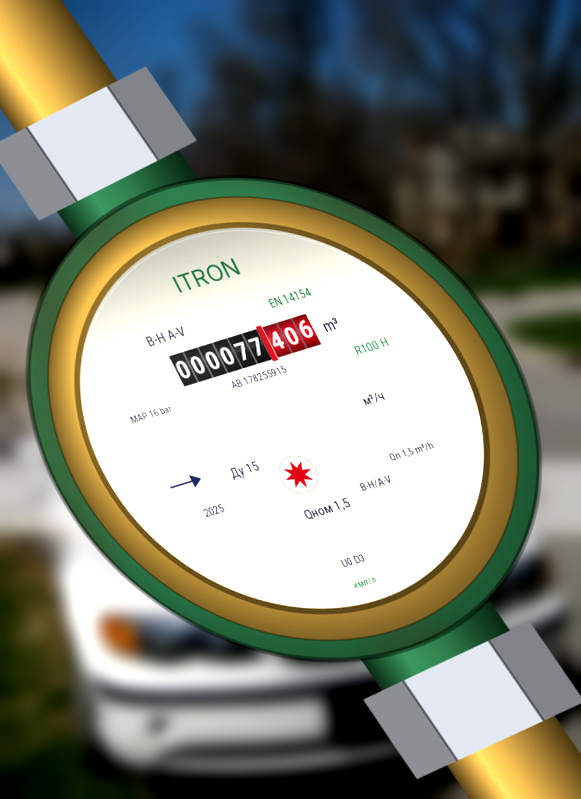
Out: {"value": 77.406, "unit": "m³"}
